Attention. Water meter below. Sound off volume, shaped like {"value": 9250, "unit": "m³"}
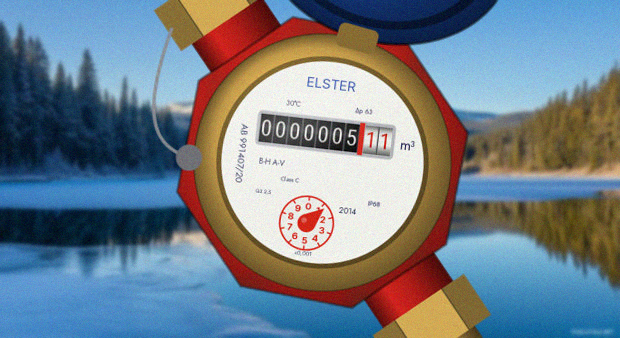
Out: {"value": 5.111, "unit": "m³"}
